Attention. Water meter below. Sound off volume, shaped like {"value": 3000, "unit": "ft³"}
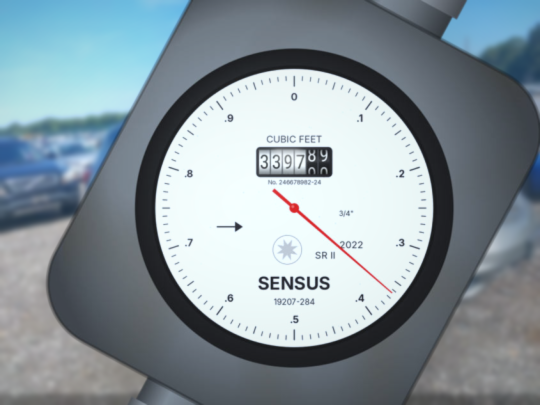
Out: {"value": 339789.36, "unit": "ft³"}
